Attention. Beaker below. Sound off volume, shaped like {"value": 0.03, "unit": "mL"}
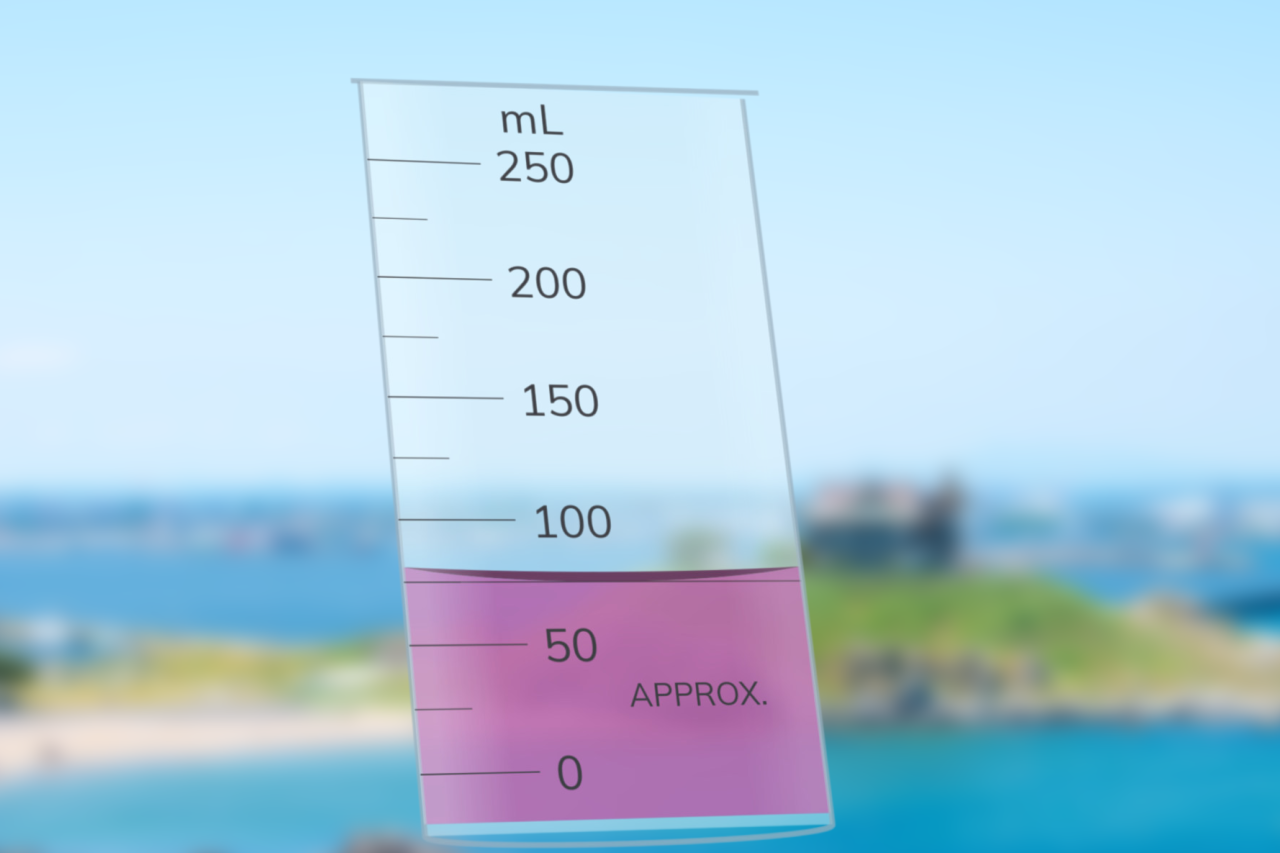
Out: {"value": 75, "unit": "mL"}
